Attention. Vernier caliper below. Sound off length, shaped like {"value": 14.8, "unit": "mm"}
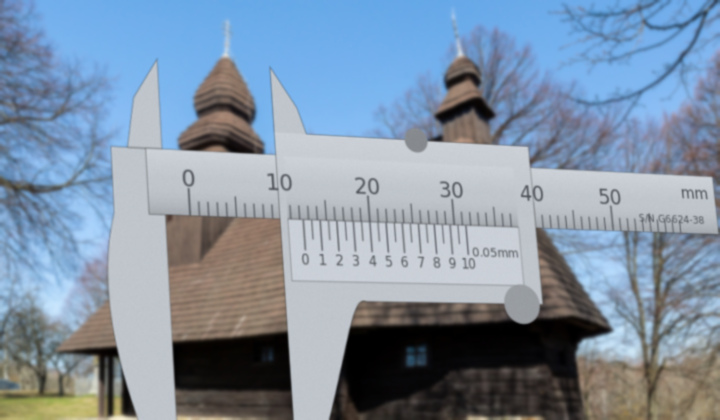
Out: {"value": 12.4, "unit": "mm"}
